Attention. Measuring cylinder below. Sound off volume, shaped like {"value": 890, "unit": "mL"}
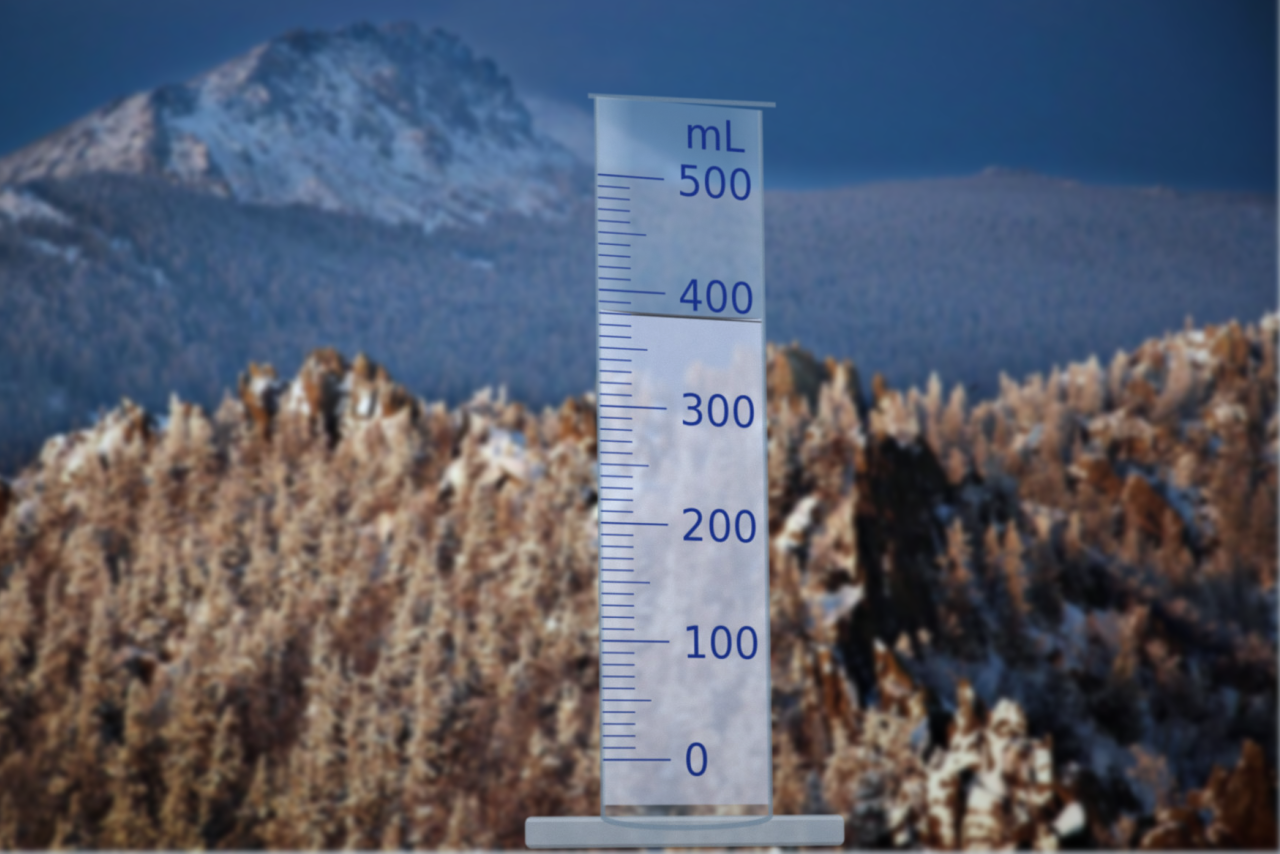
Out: {"value": 380, "unit": "mL"}
